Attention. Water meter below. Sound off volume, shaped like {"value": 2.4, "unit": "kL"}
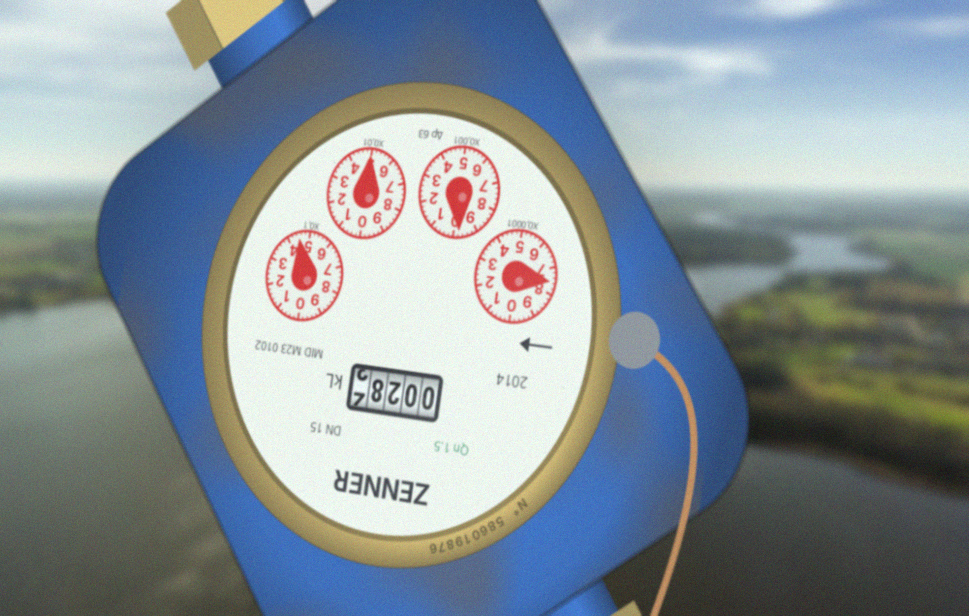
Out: {"value": 282.4497, "unit": "kL"}
